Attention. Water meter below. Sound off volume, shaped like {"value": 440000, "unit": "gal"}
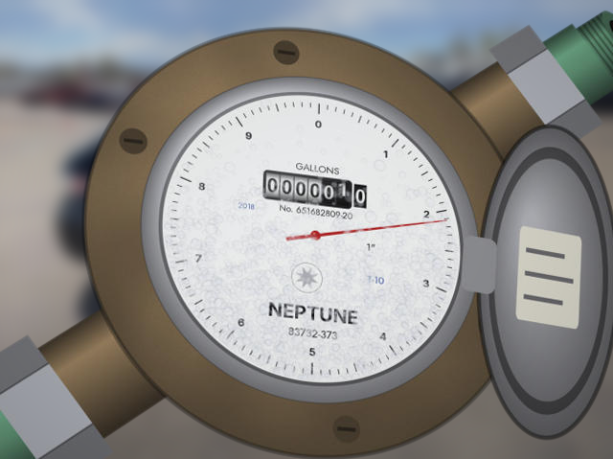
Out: {"value": 12.1, "unit": "gal"}
